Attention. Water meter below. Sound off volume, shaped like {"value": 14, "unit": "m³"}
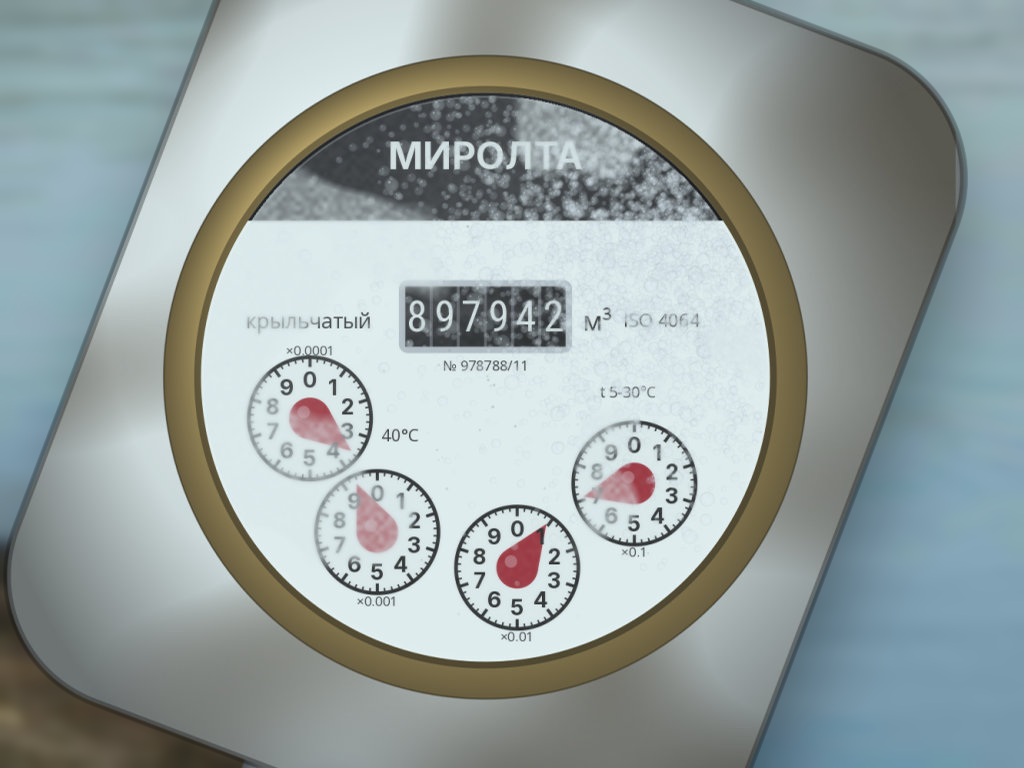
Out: {"value": 897942.7093, "unit": "m³"}
